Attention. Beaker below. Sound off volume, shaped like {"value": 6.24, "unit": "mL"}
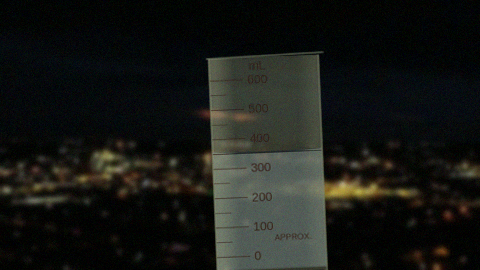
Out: {"value": 350, "unit": "mL"}
